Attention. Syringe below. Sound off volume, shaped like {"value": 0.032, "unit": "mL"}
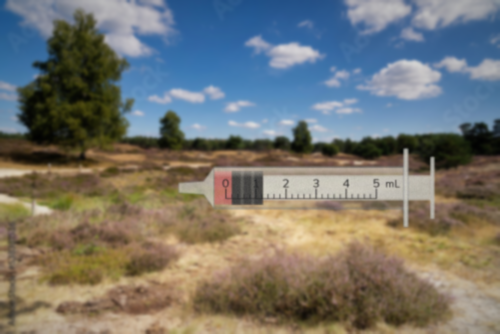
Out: {"value": 0.2, "unit": "mL"}
